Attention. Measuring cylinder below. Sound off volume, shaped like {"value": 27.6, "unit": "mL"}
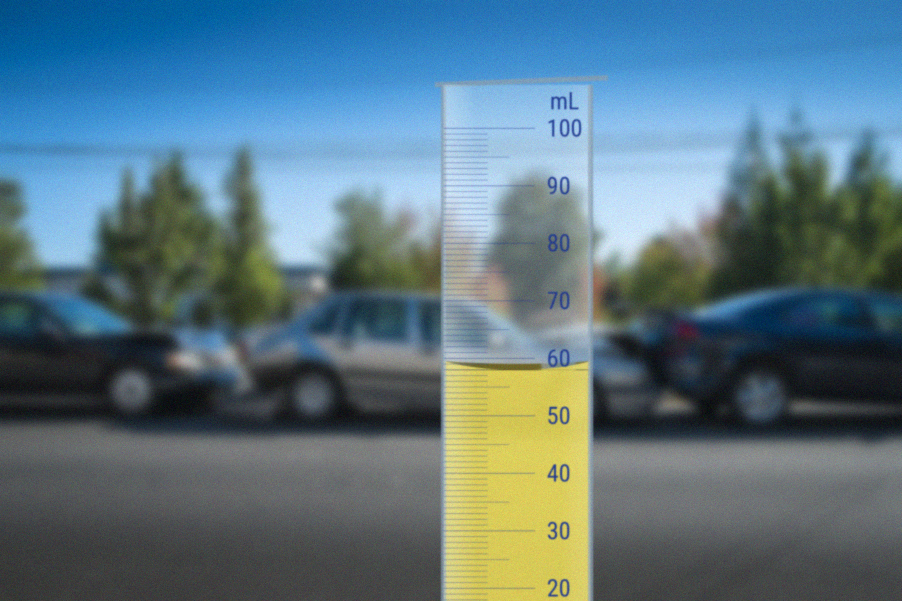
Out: {"value": 58, "unit": "mL"}
